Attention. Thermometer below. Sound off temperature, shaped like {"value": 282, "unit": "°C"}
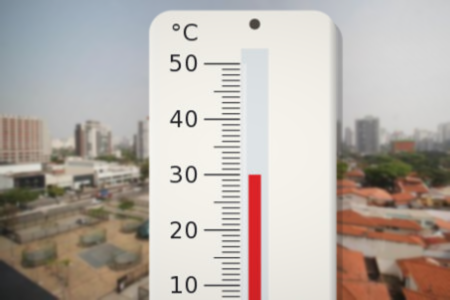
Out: {"value": 30, "unit": "°C"}
